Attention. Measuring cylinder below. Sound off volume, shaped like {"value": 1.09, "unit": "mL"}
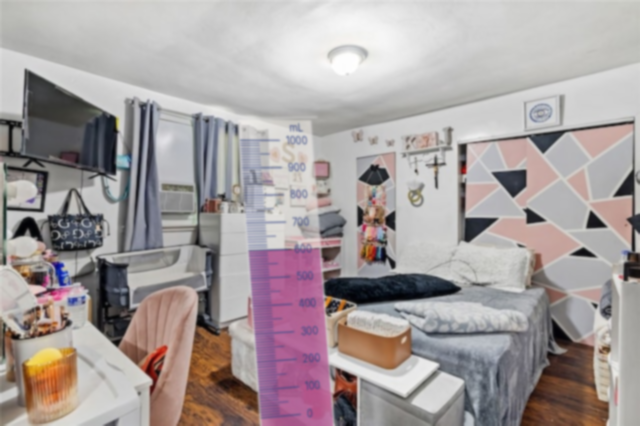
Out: {"value": 600, "unit": "mL"}
